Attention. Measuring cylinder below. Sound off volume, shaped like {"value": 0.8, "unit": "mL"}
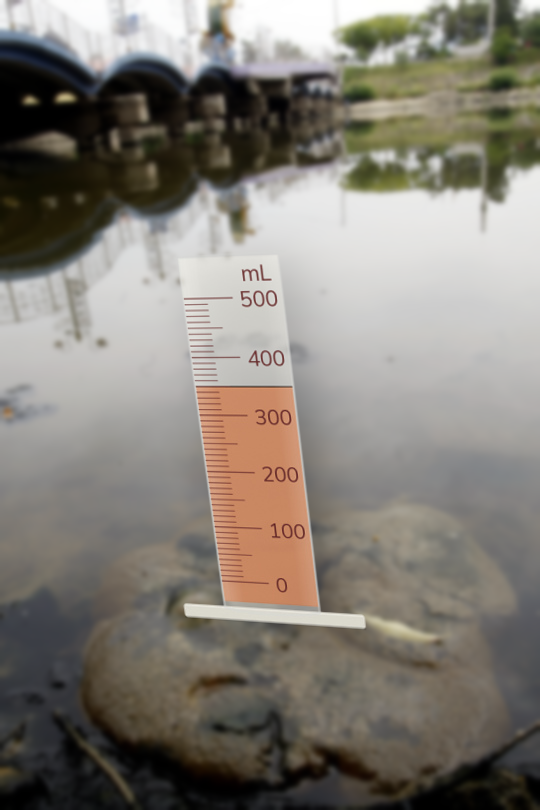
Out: {"value": 350, "unit": "mL"}
